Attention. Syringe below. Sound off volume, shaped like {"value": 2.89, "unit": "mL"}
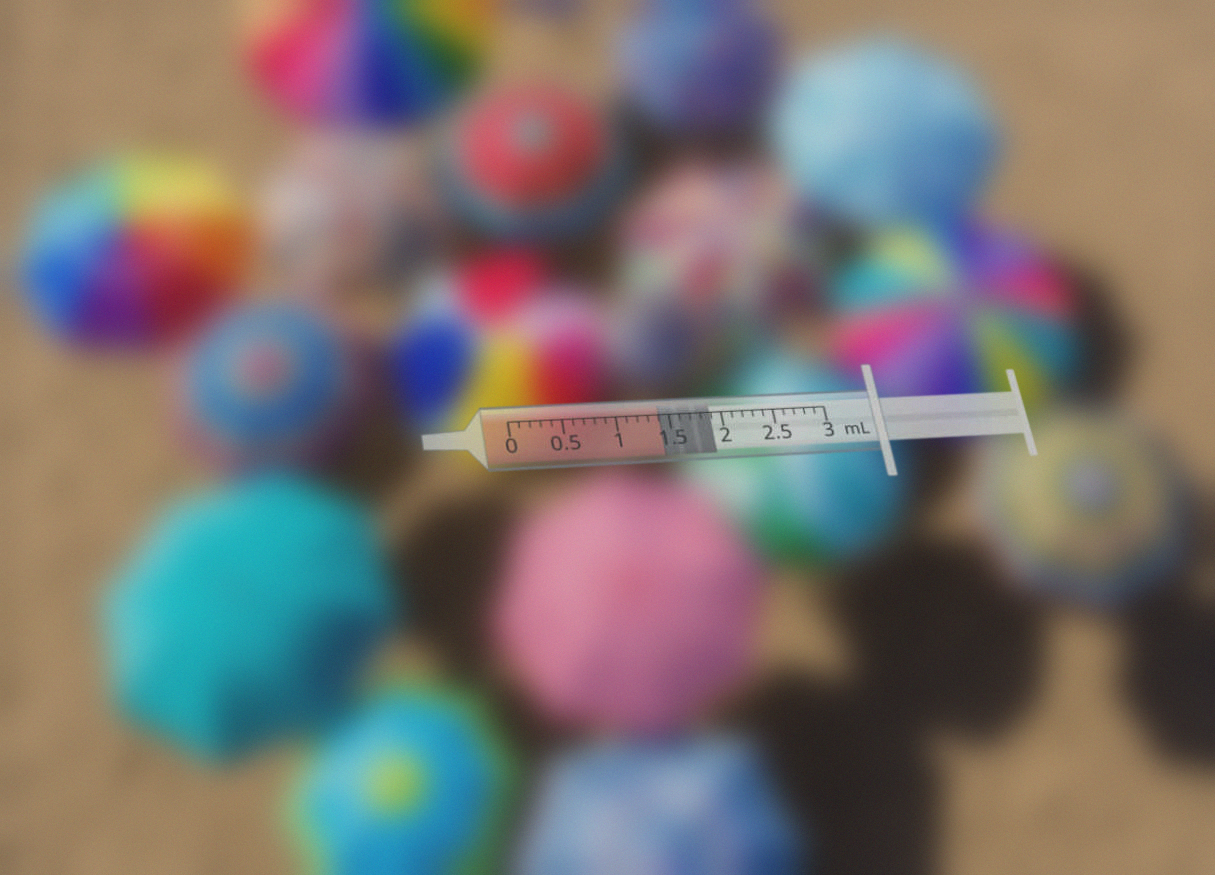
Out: {"value": 1.4, "unit": "mL"}
